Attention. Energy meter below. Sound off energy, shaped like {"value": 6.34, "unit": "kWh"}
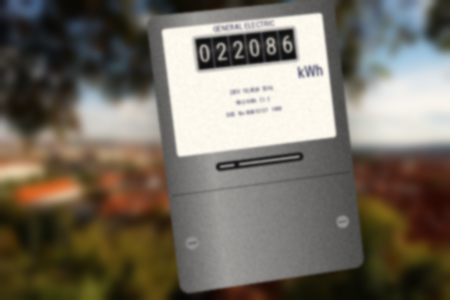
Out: {"value": 22086, "unit": "kWh"}
